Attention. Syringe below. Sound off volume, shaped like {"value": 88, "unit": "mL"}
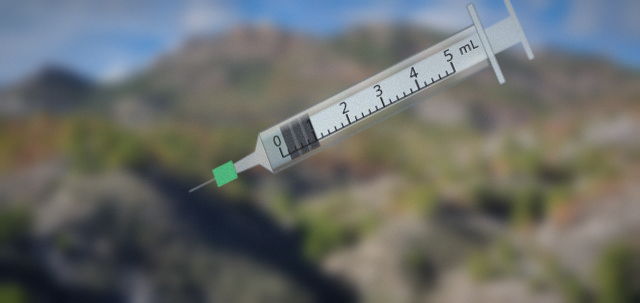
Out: {"value": 0.2, "unit": "mL"}
